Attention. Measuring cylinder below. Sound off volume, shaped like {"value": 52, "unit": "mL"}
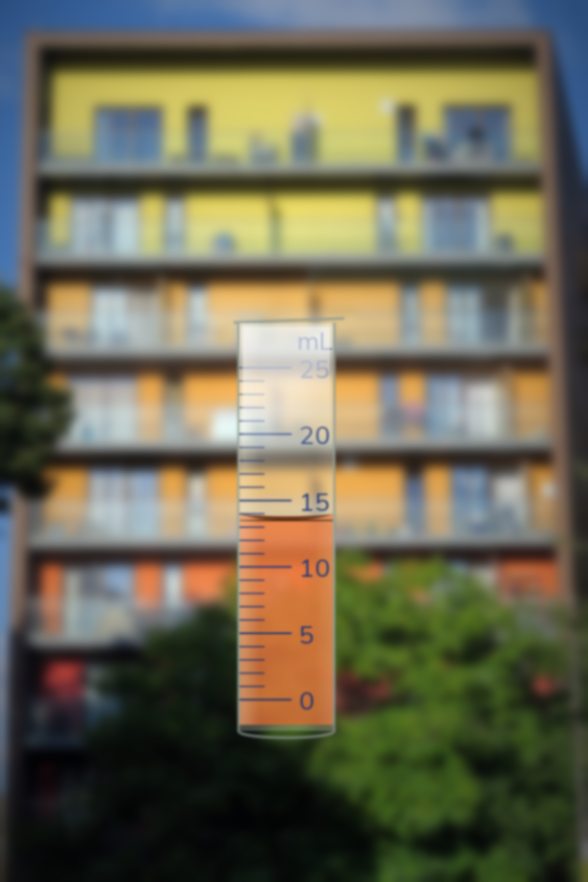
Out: {"value": 13.5, "unit": "mL"}
